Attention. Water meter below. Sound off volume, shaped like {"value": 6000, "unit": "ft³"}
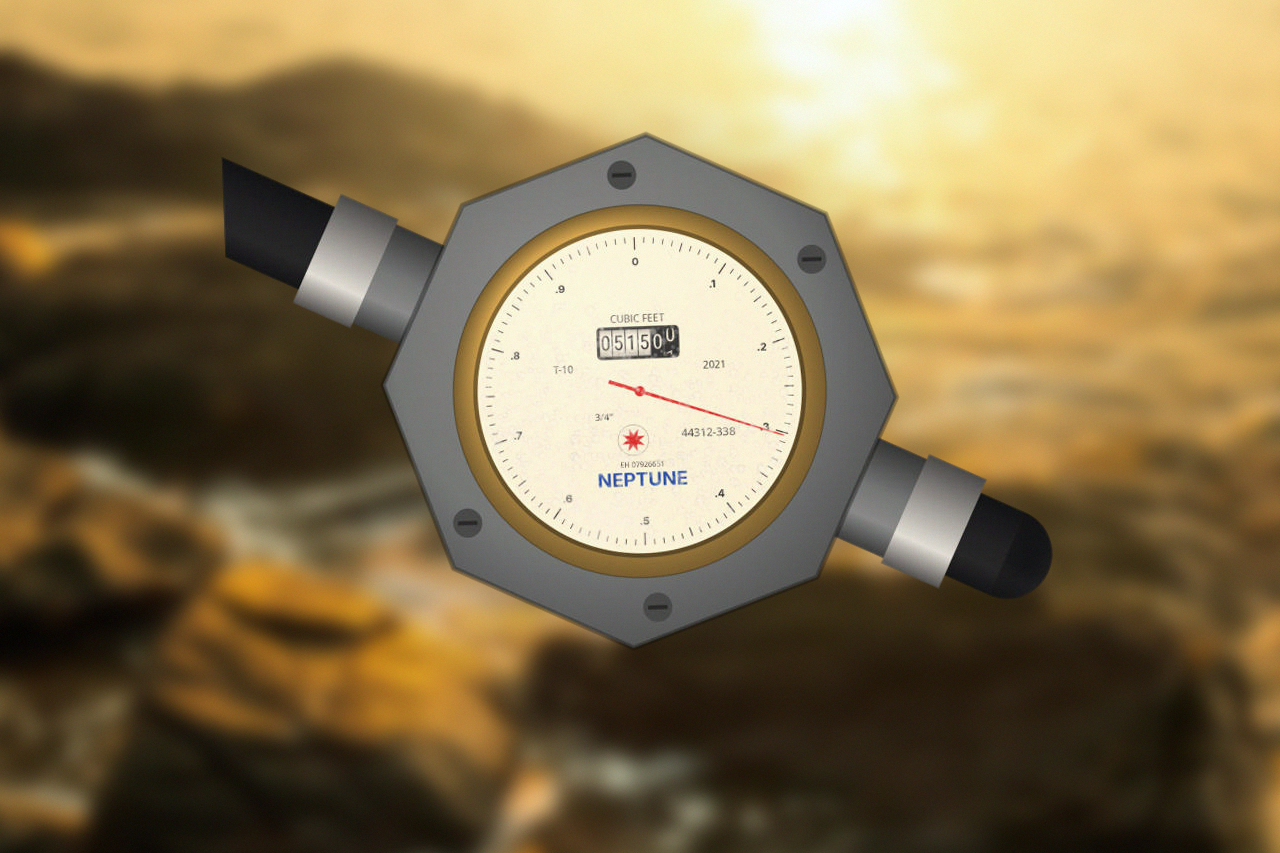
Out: {"value": 51500.30, "unit": "ft³"}
